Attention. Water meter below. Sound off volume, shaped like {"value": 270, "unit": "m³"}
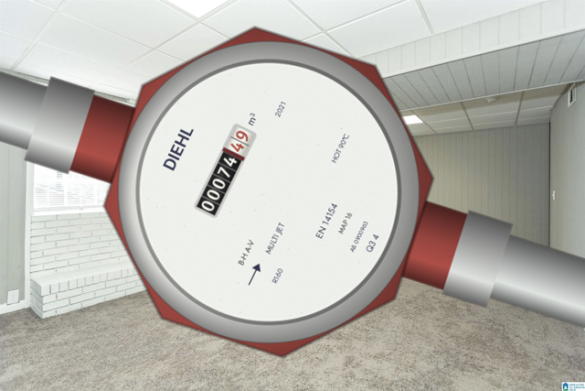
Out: {"value": 74.49, "unit": "m³"}
